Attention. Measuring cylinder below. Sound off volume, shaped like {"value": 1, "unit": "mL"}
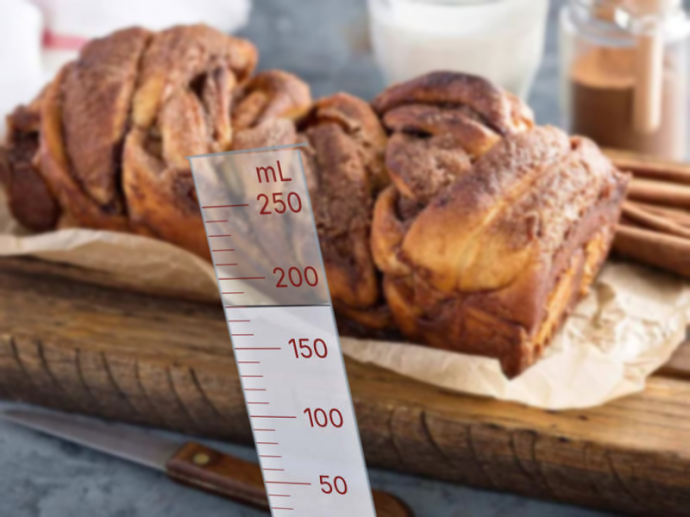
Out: {"value": 180, "unit": "mL"}
